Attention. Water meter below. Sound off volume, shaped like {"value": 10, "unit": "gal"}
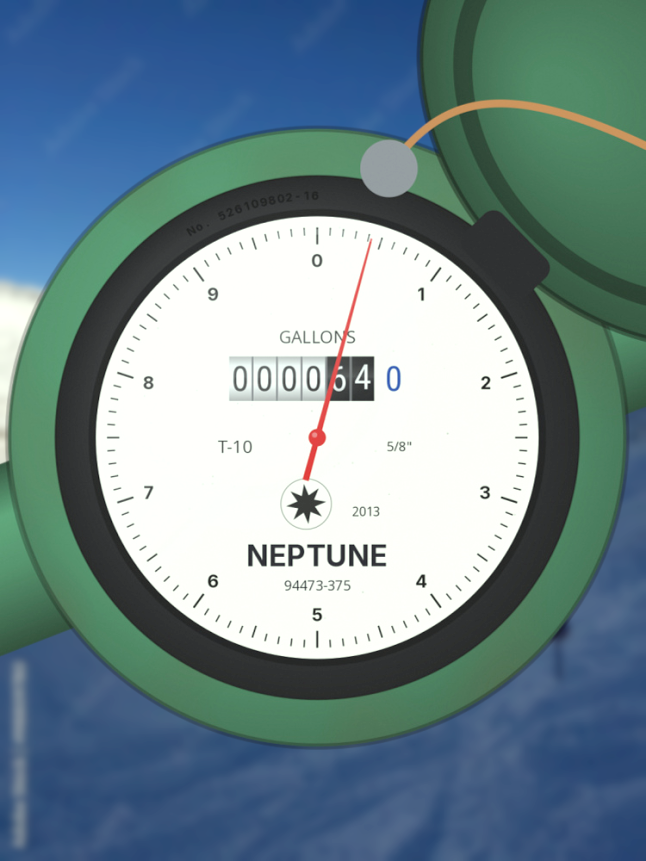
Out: {"value": 640.4, "unit": "gal"}
